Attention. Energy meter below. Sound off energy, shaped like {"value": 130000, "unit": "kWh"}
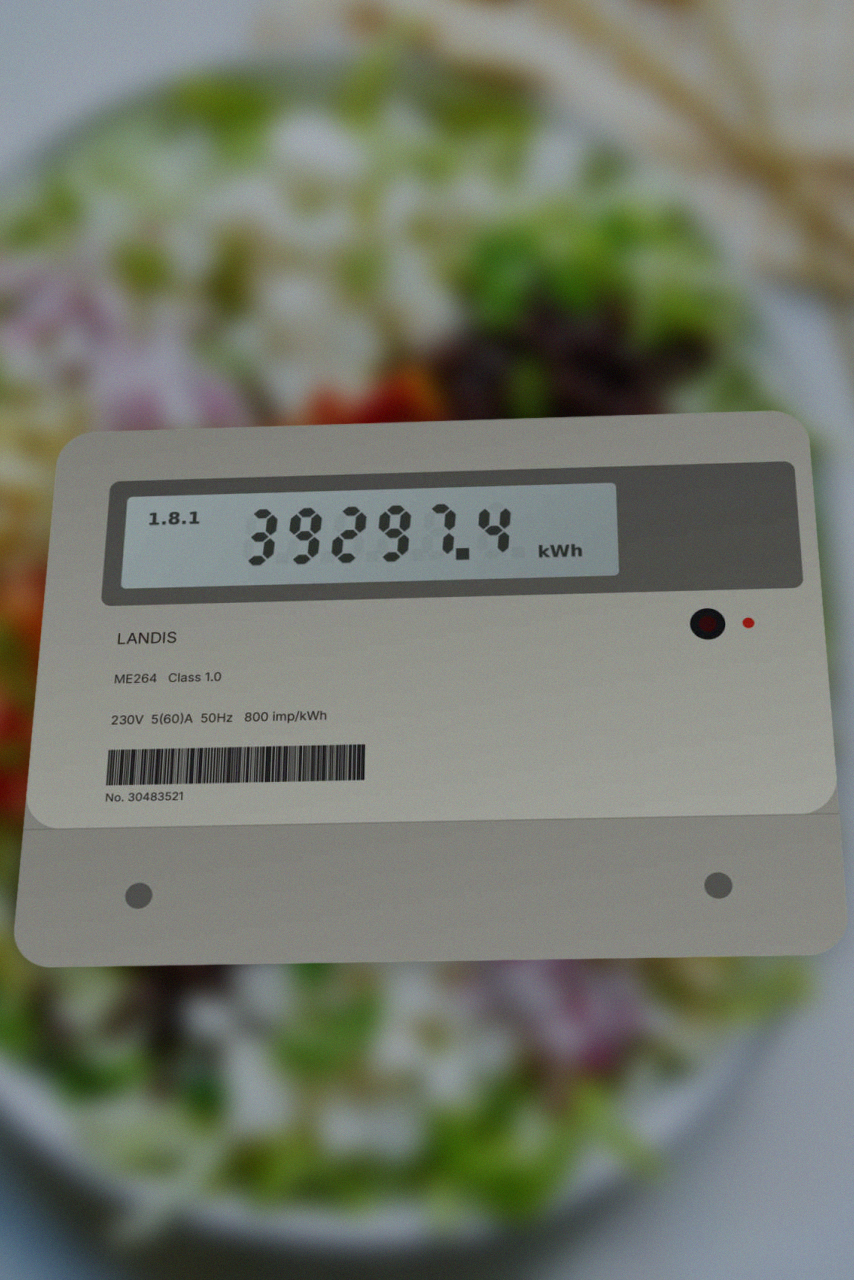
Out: {"value": 39297.4, "unit": "kWh"}
